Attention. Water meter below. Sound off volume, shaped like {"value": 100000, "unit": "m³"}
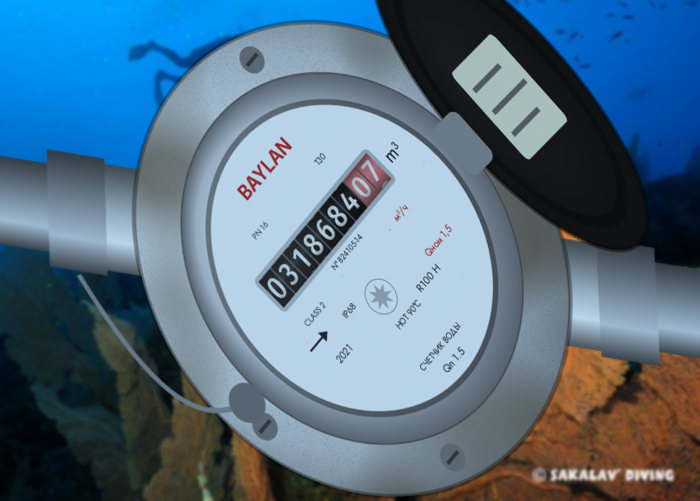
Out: {"value": 318684.07, "unit": "m³"}
